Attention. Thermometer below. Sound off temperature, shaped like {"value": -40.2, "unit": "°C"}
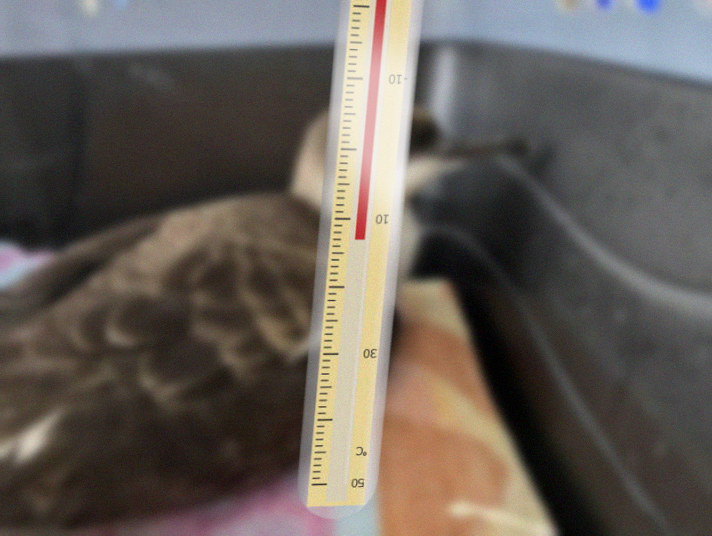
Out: {"value": 13, "unit": "°C"}
